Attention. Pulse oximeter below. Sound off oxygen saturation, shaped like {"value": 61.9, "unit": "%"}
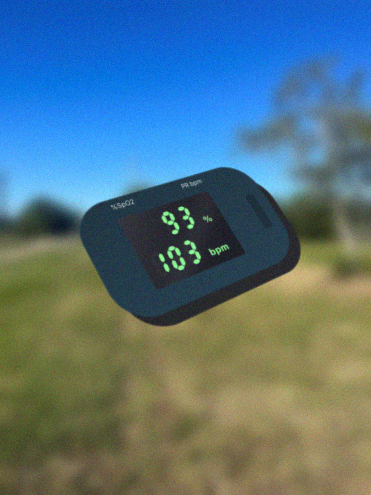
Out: {"value": 93, "unit": "%"}
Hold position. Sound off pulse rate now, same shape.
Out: {"value": 103, "unit": "bpm"}
